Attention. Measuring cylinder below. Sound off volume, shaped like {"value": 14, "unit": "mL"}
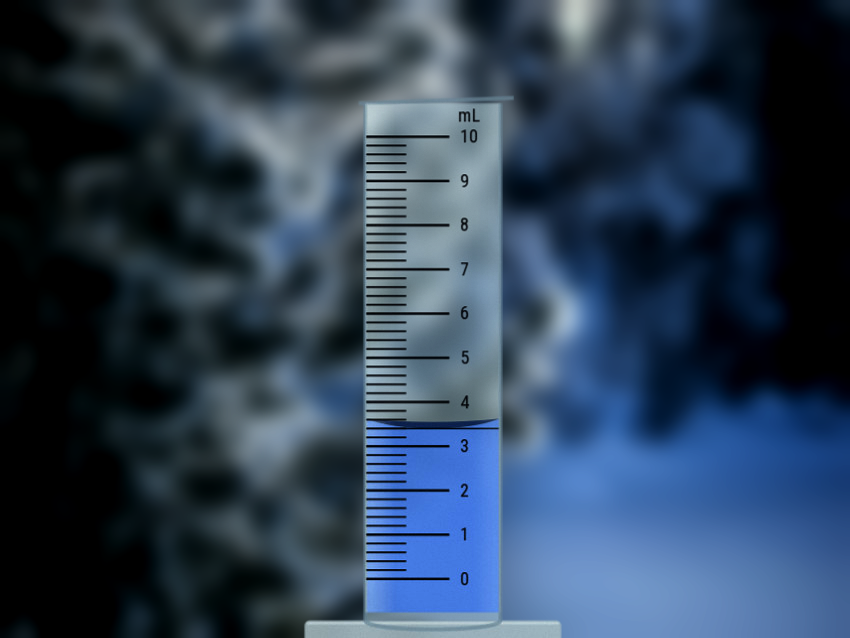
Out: {"value": 3.4, "unit": "mL"}
